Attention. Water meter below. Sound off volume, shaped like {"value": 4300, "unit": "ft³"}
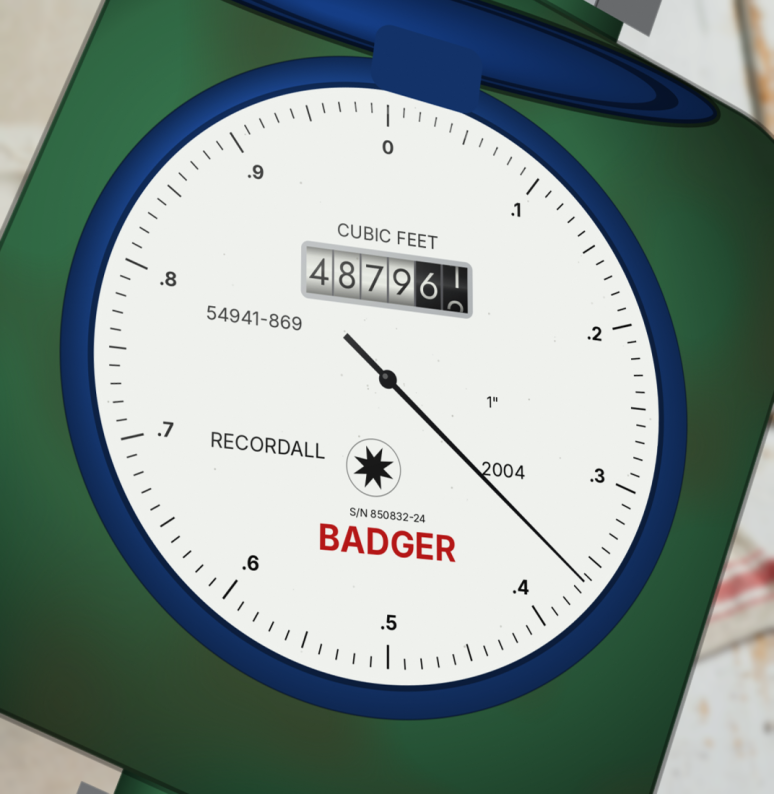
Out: {"value": 487961.36, "unit": "ft³"}
